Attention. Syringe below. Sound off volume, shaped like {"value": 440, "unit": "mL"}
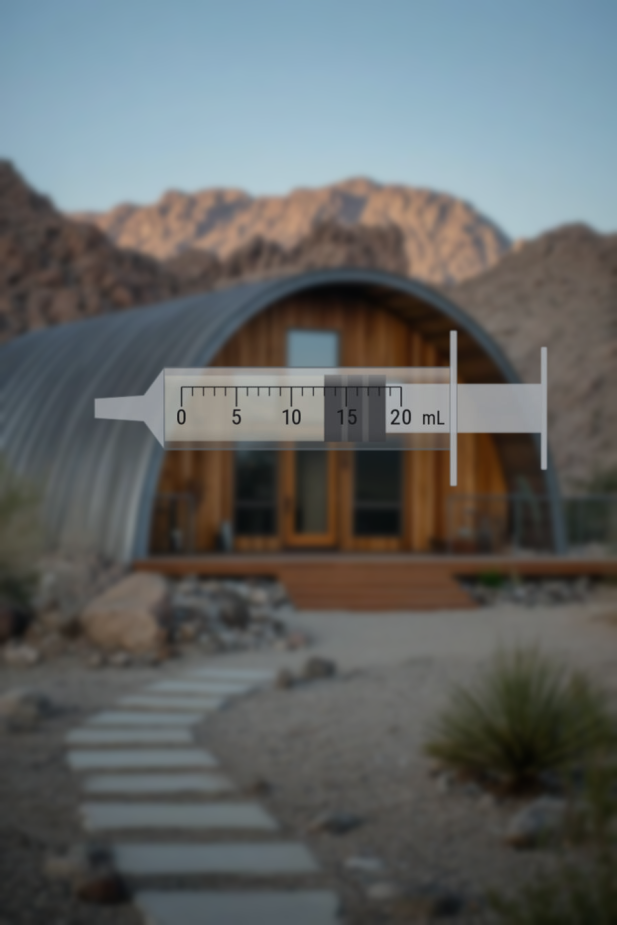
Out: {"value": 13, "unit": "mL"}
